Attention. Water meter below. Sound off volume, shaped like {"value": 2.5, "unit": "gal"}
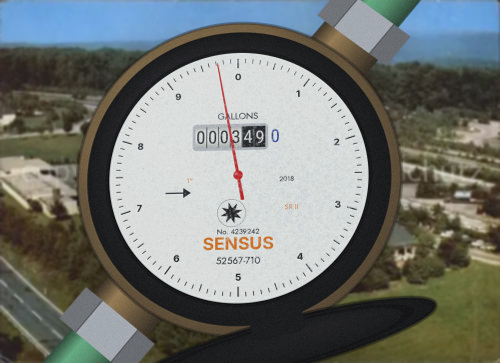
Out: {"value": 3489.7, "unit": "gal"}
